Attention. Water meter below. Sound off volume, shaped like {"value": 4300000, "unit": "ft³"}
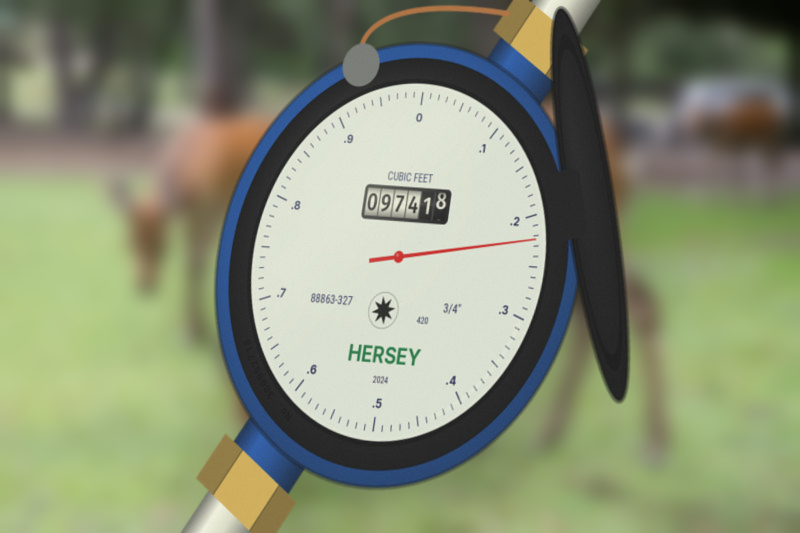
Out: {"value": 97418.22, "unit": "ft³"}
